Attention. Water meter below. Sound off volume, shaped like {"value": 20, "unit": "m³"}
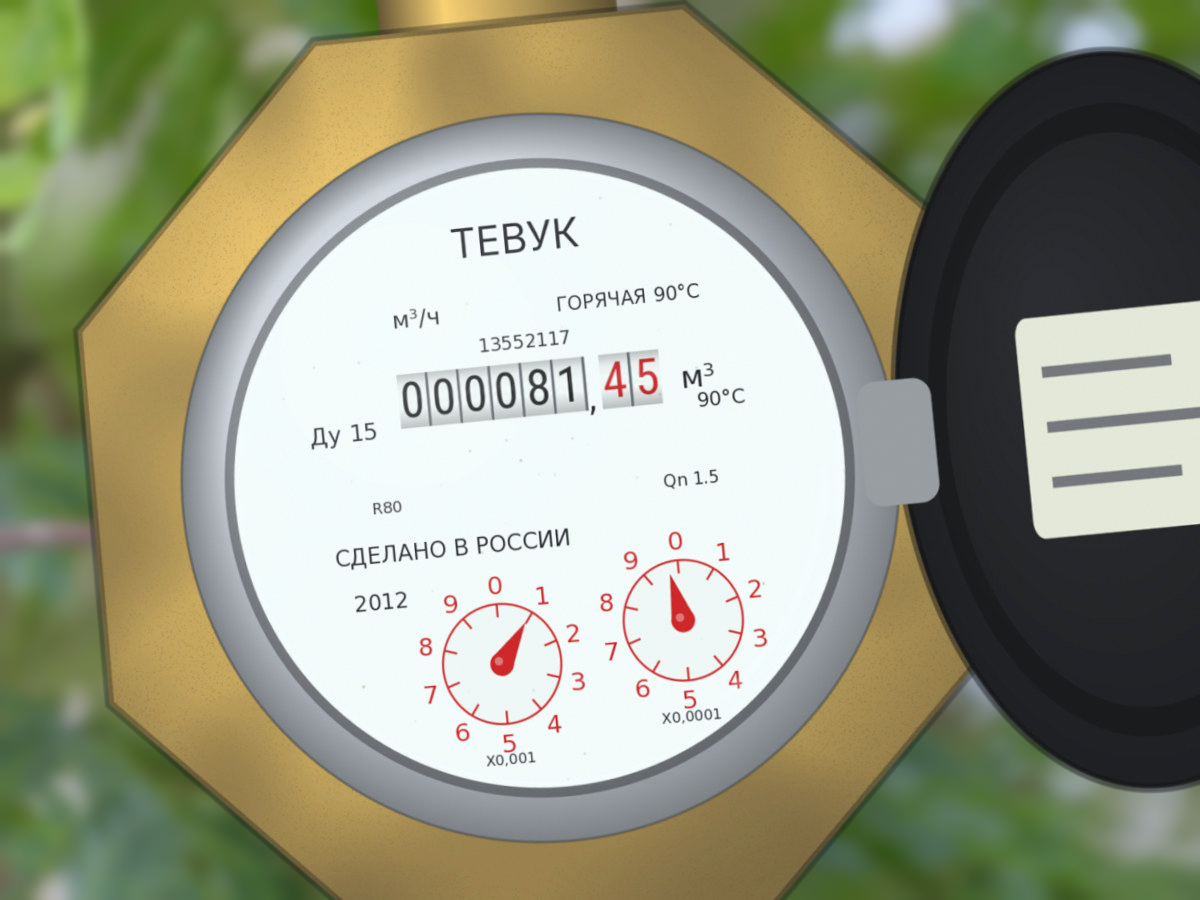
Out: {"value": 81.4509, "unit": "m³"}
